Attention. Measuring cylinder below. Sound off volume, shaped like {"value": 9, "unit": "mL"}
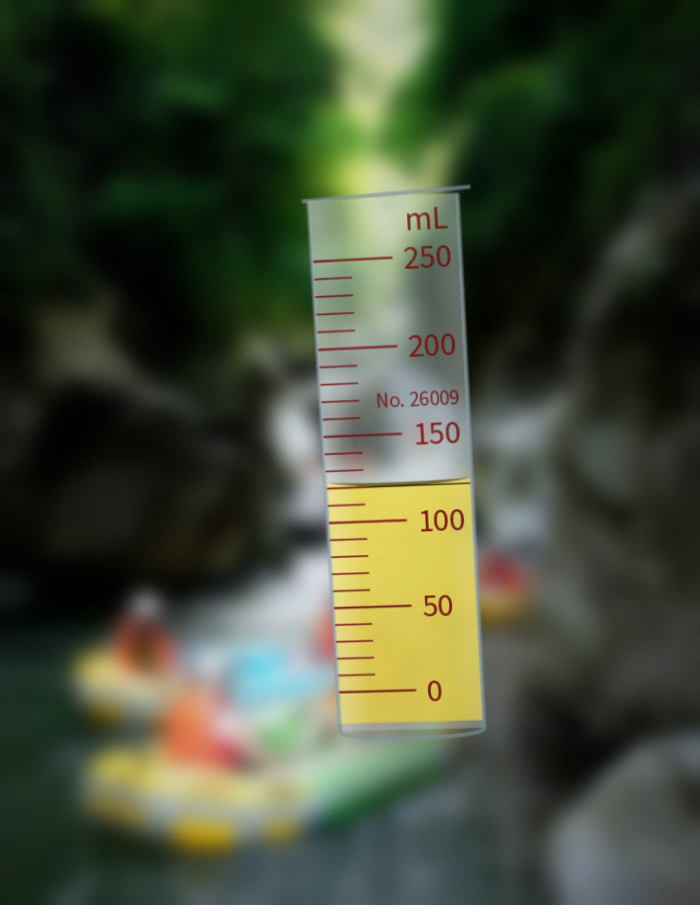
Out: {"value": 120, "unit": "mL"}
